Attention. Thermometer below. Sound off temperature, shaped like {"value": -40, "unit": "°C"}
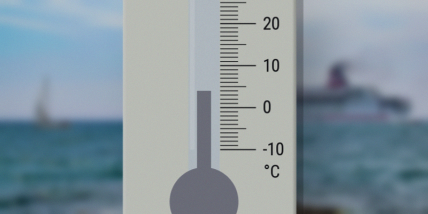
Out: {"value": 4, "unit": "°C"}
